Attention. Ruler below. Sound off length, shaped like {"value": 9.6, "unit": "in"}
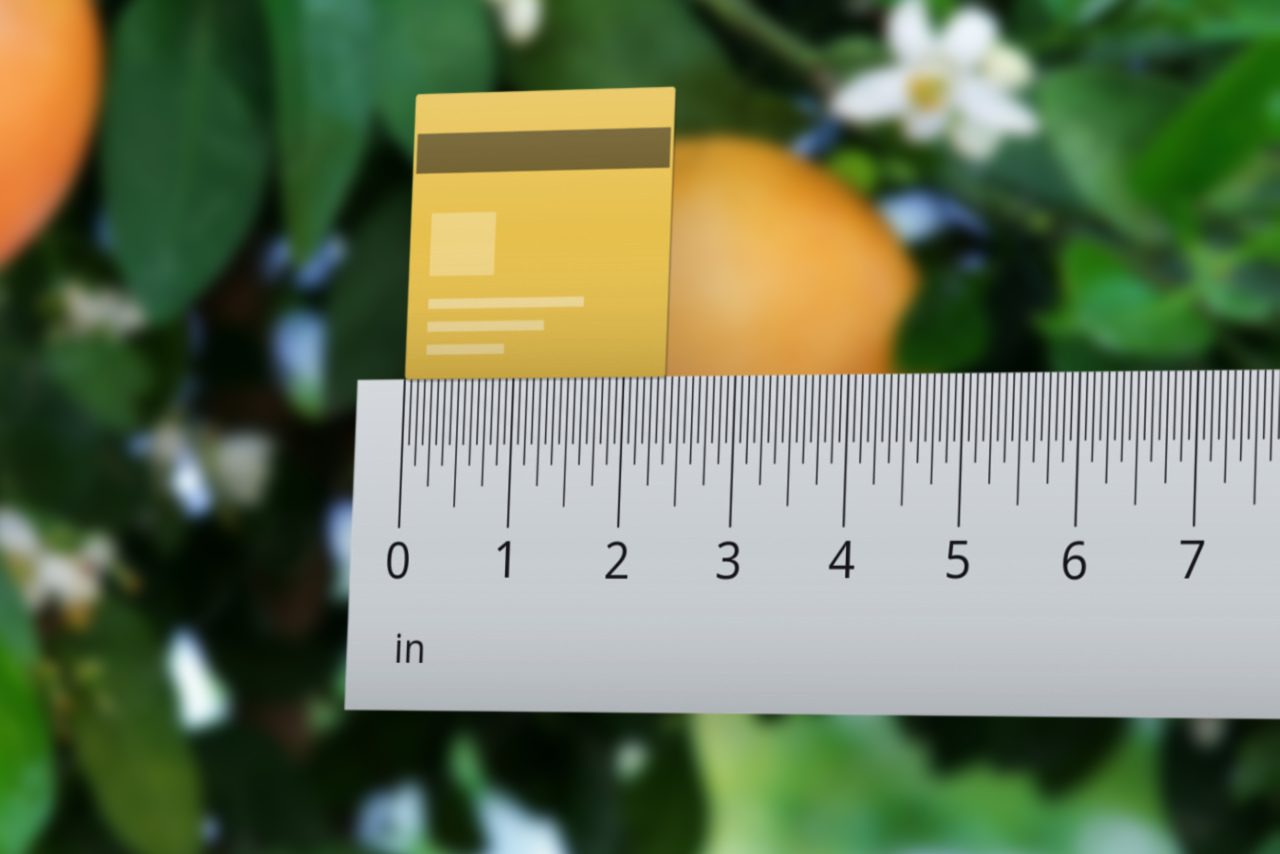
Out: {"value": 2.375, "unit": "in"}
